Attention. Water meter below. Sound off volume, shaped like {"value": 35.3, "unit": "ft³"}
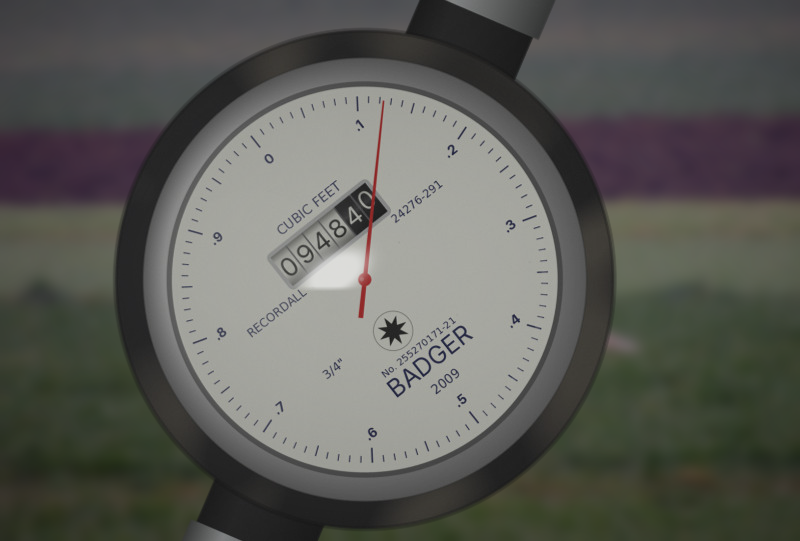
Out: {"value": 94840.12, "unit": "ft³"}
